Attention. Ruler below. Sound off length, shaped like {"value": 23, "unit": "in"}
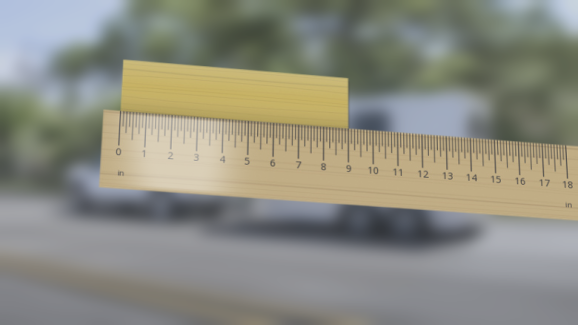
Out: {"value": 9, "unit": "in"}
